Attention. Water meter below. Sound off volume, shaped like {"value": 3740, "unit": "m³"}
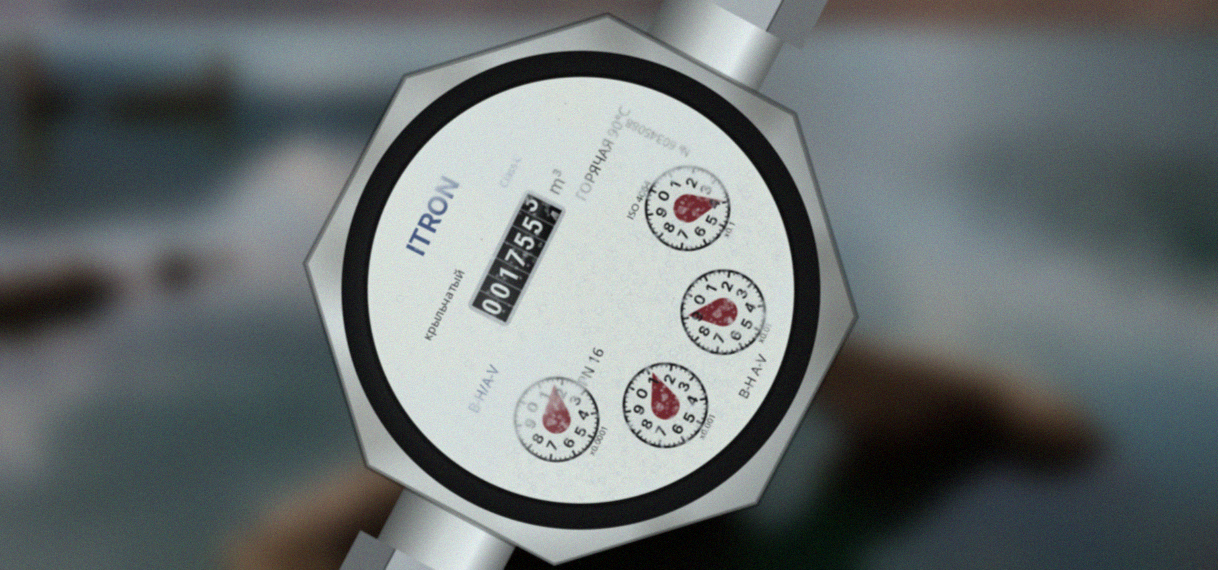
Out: {"value": 17553.3911, "unit": "m³"}
